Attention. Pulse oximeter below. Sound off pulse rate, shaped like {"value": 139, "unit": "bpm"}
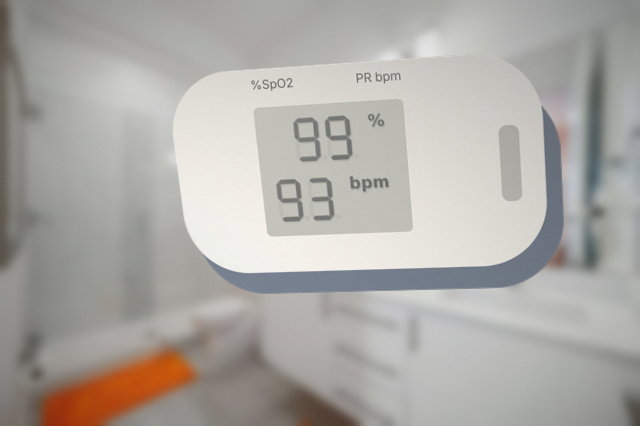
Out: {"value": 93, "unit": "bpm"}
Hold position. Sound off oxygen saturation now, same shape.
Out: {"value": 99, "unit": "%"}
